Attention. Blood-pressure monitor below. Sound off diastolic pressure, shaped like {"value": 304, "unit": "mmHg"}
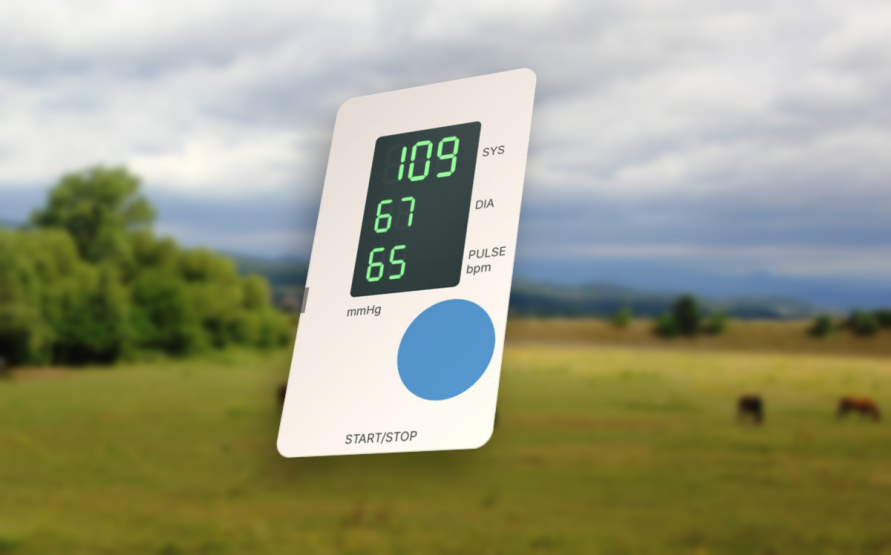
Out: {"value": 67, "unit": "mmHg"}
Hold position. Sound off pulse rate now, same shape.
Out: {"value": 65, "unit": "bpm"}
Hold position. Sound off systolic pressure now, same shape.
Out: {"value": 109, "unit": "mmHg"}
